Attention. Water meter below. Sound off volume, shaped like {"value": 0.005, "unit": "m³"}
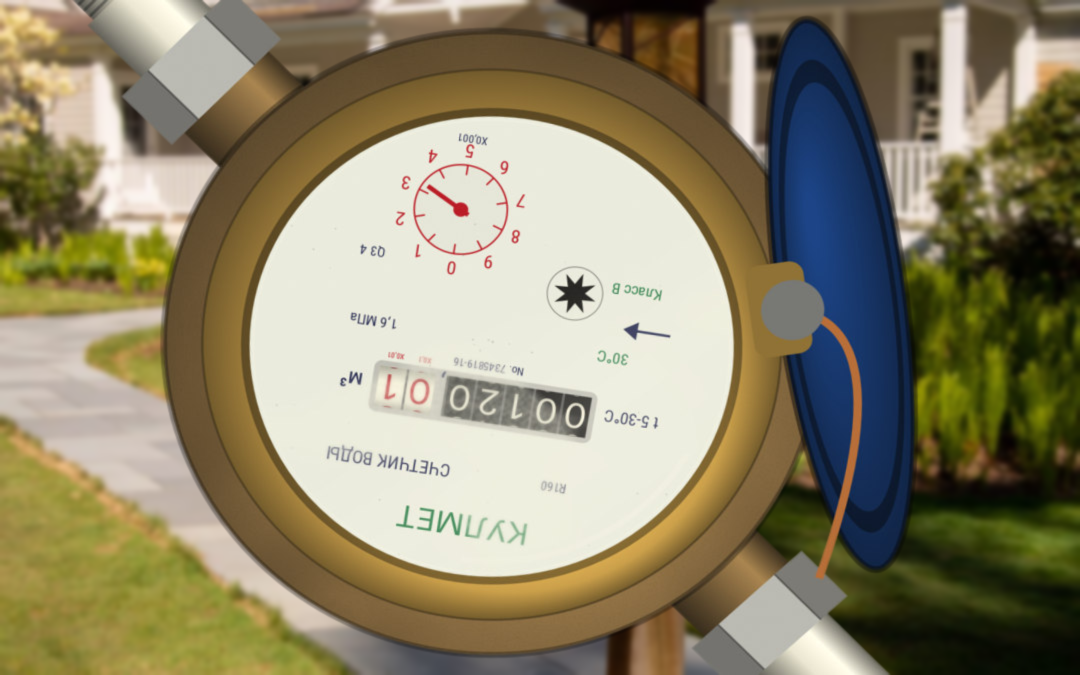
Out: {"value": 120.013, "unit": "m³"}
